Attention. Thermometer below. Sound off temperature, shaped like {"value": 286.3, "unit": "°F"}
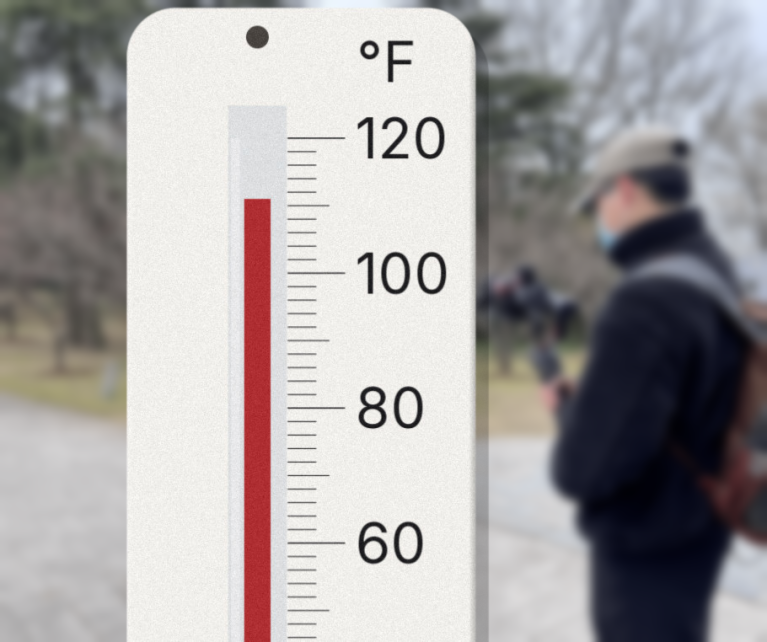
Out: {"value": 111, "unit": "°F"}
